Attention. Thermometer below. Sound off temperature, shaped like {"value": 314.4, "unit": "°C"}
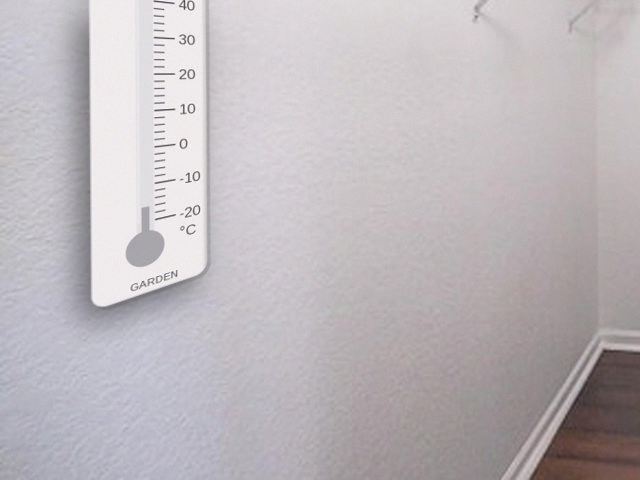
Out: {"value": -16, "unit": "°C"}
